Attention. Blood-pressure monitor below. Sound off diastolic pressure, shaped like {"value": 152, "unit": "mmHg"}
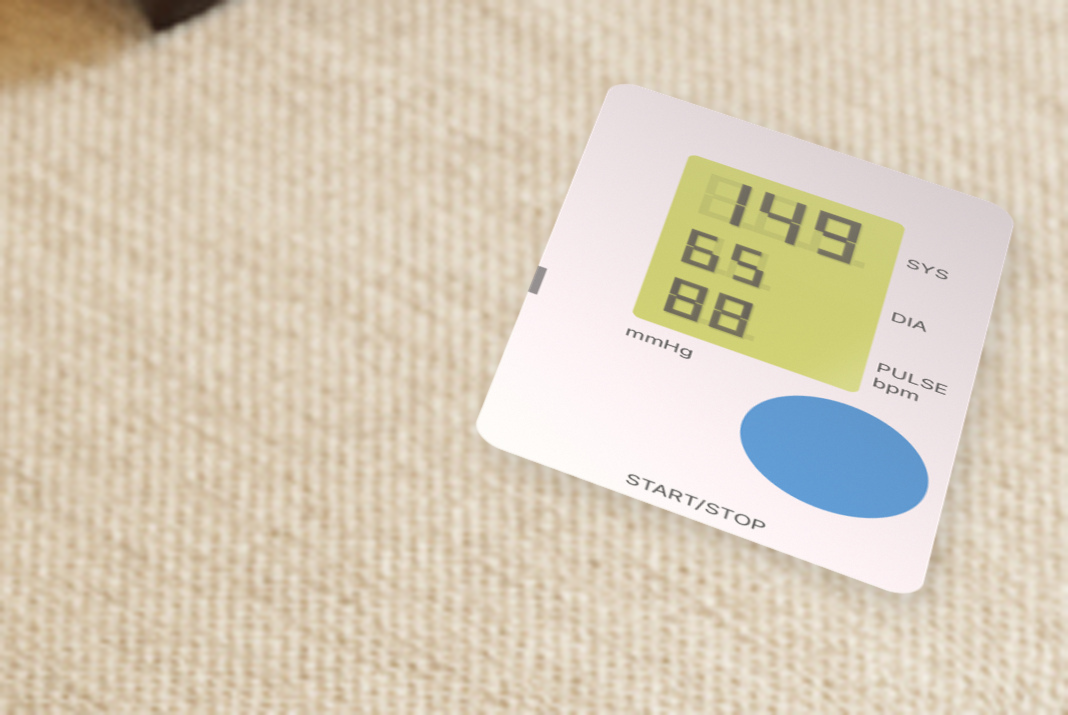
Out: {"value": 65, "unit": "mmHg"}
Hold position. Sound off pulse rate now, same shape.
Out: {"value": 88, "unit": "bpm"}
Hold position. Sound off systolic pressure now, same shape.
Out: {"value": 149, "unit": "mmHg"}
